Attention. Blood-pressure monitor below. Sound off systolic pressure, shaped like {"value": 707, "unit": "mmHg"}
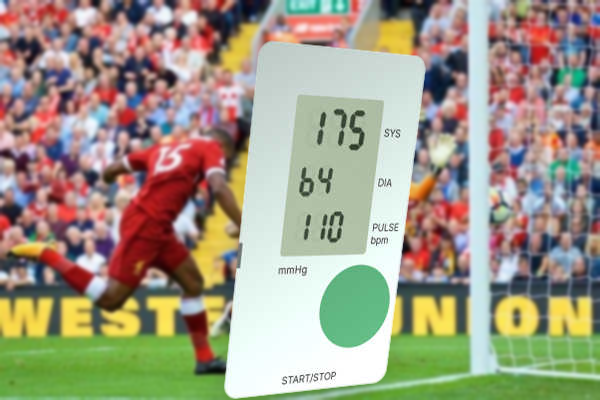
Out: {"value": 175, "unit": "mmHg"}
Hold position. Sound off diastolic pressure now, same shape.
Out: {"value": 64, "unit": "mmHg"}
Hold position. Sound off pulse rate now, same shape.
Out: {"value": 110, "unit": "bpm"}
